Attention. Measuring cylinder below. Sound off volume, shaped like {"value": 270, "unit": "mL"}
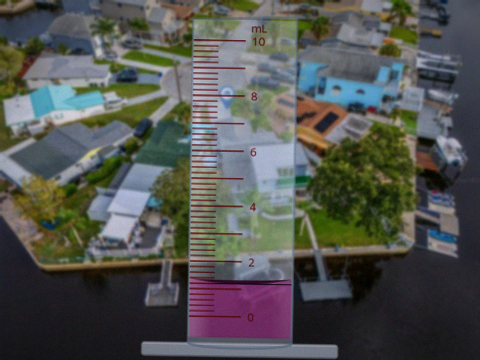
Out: {"value": 1.2, "unit": "mL"}
